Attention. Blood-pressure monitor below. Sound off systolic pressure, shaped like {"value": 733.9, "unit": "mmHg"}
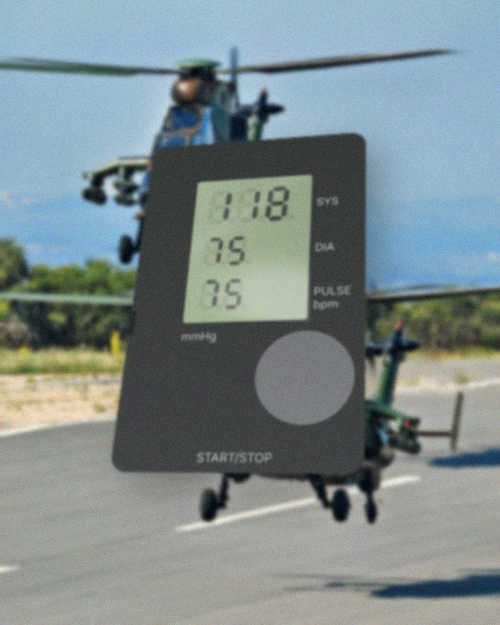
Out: {"value": 118, "unit": "mmHg"}
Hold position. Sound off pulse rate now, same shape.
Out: {"value": 75, "unit": "bpm"}
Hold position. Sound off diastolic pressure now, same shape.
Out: {"value": 75, "unit": "mmHg"}
